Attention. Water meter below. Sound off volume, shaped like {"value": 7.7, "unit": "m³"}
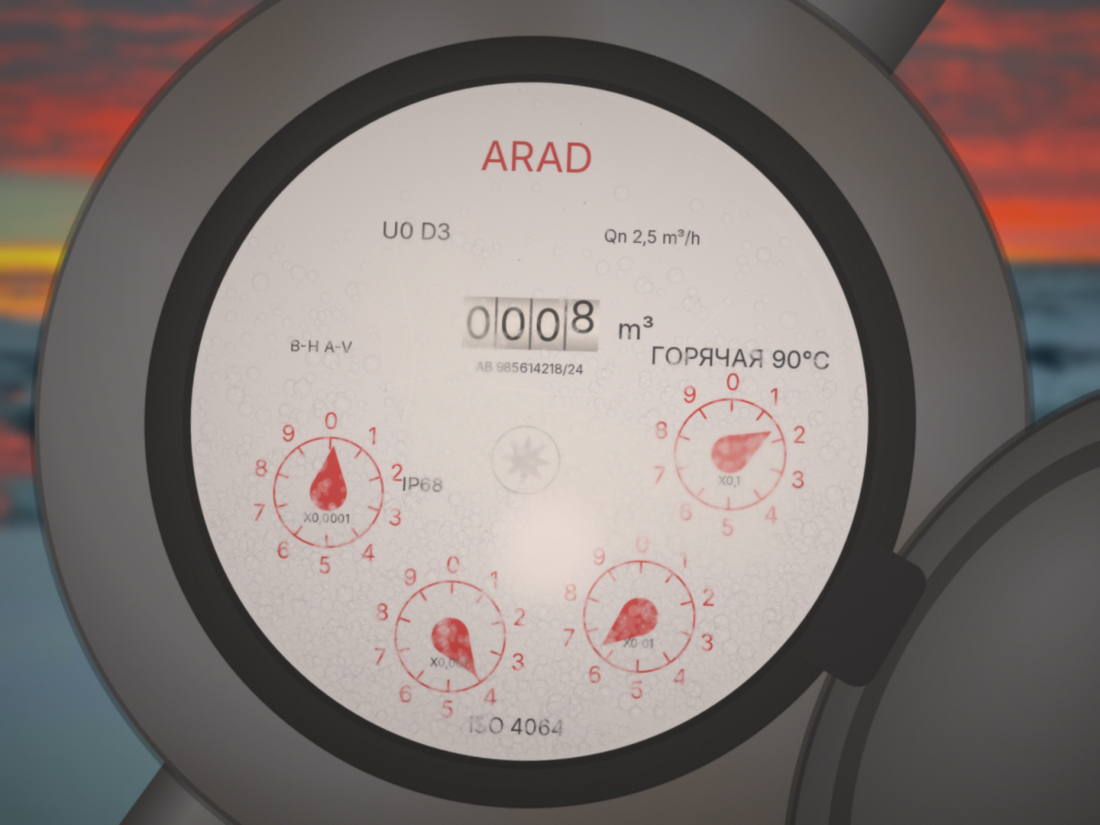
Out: {"value": 8.1640, "unit": "m³"}
